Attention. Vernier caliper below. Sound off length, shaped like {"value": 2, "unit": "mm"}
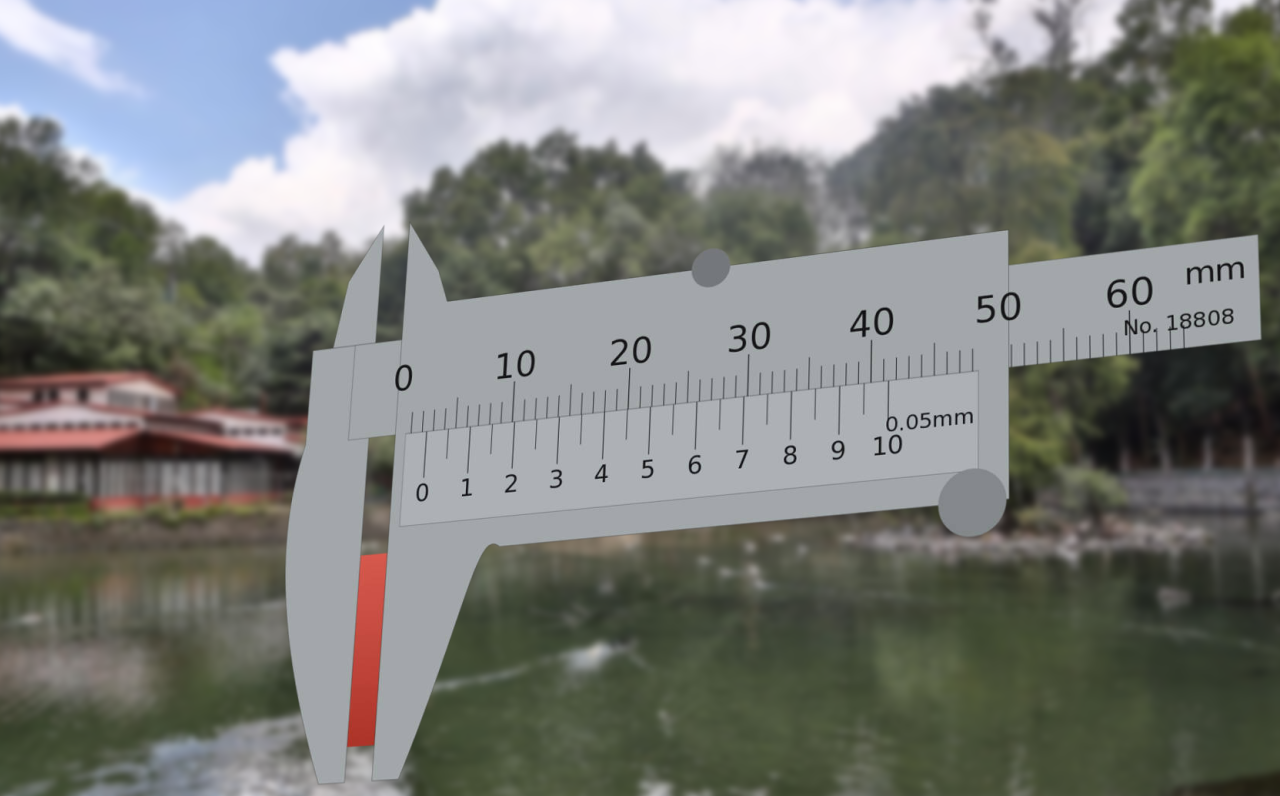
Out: {"value": 2.4, "unit": "mm"}
